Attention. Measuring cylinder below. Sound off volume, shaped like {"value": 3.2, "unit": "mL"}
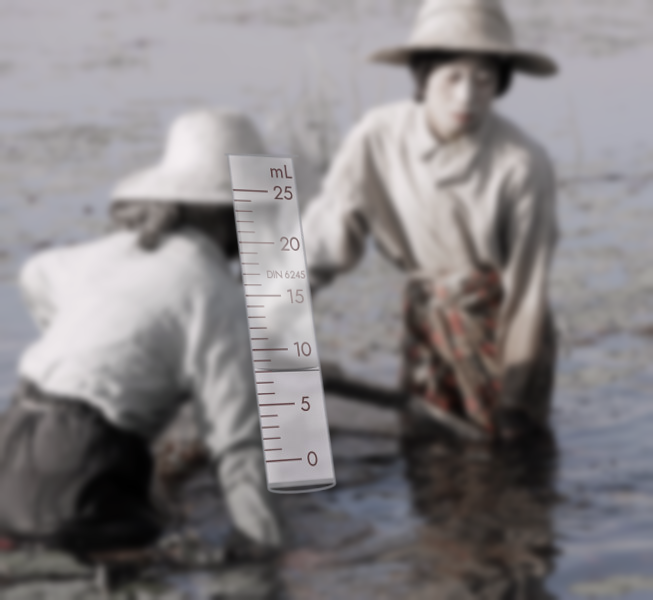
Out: {"value": 8, "unit": "mL"}
